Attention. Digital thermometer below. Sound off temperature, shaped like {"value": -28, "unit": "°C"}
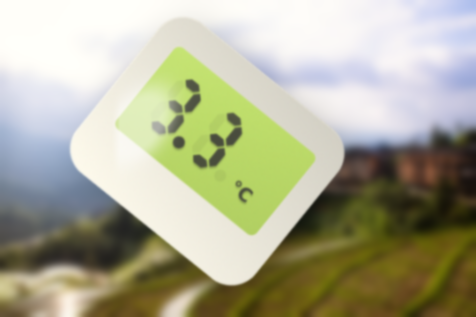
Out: {"value": 3.3, "unit": "°C"}
